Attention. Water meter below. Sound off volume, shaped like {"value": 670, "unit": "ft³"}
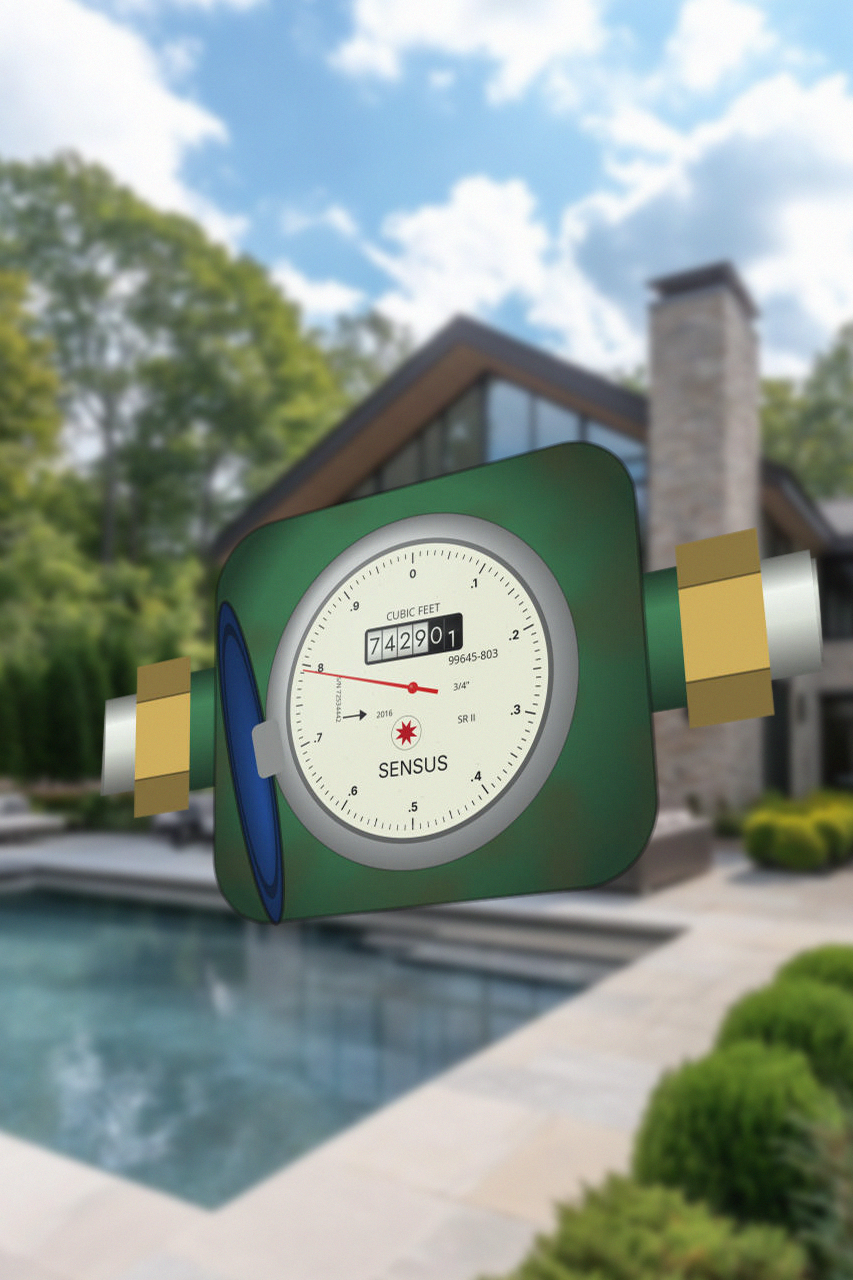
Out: {"value": 742900.79, "unit": "ft³"}
